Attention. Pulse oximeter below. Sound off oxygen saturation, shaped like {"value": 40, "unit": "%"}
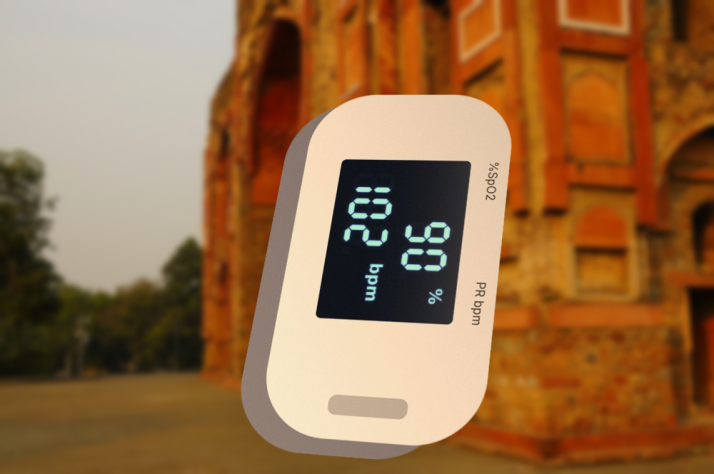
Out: {"value": 90, "unit": "%"}
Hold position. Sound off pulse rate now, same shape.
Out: {"value": 102, "unit": "bpm"}
